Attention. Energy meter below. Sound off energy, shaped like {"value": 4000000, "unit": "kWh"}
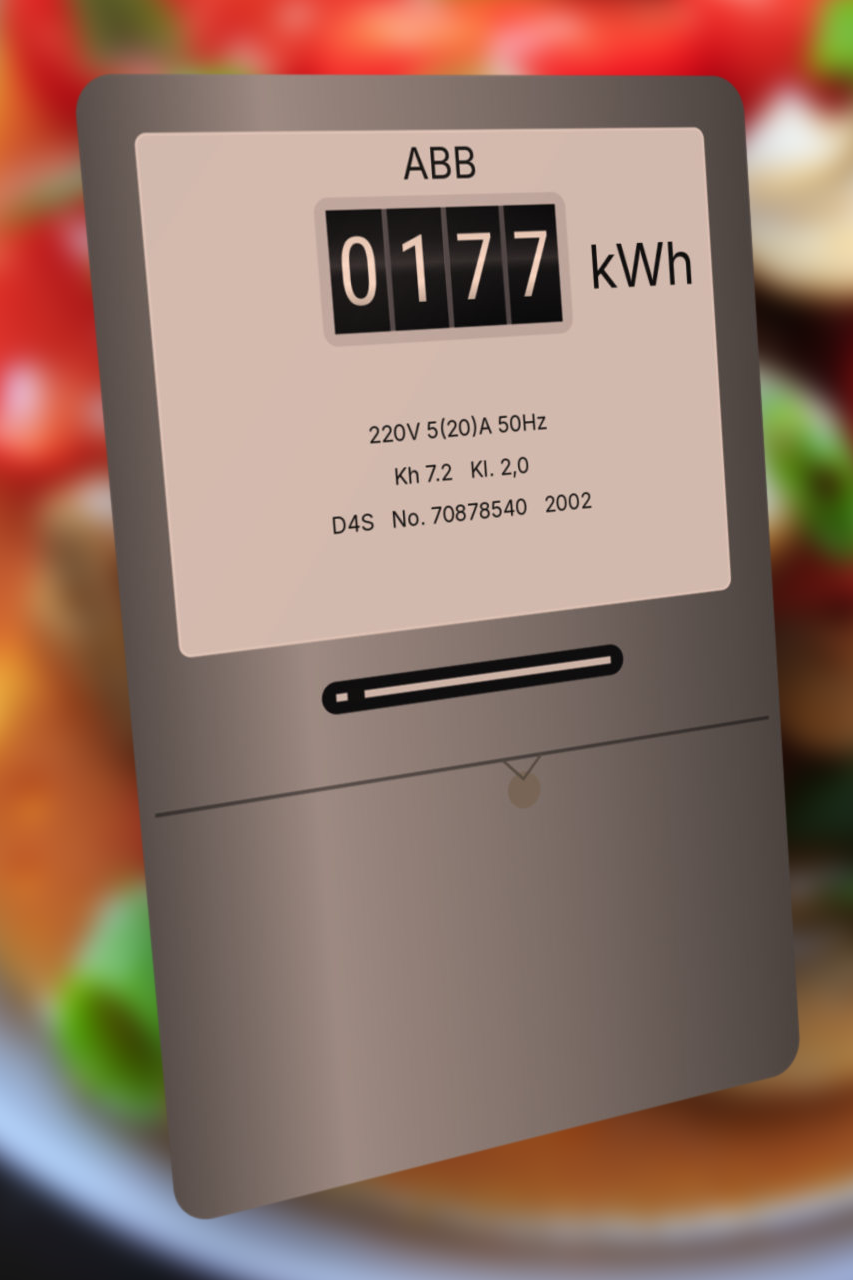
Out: {"value": 177, "unit": "kWh"}
